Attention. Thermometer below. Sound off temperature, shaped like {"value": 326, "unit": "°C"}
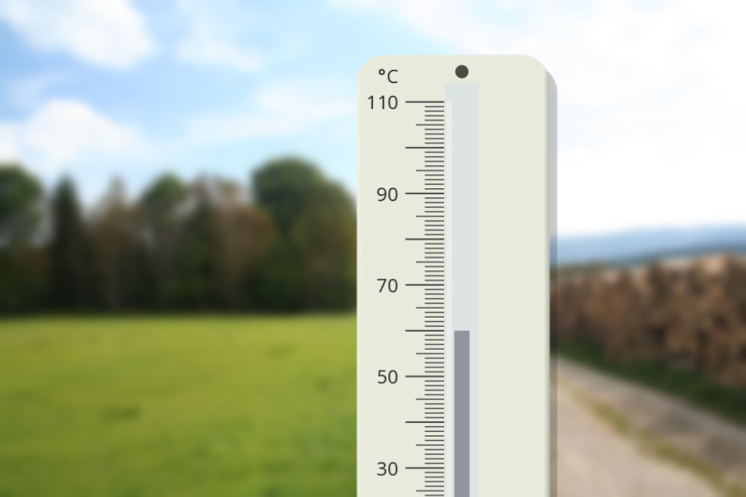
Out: {"value": 60, "unit": "°C"}
